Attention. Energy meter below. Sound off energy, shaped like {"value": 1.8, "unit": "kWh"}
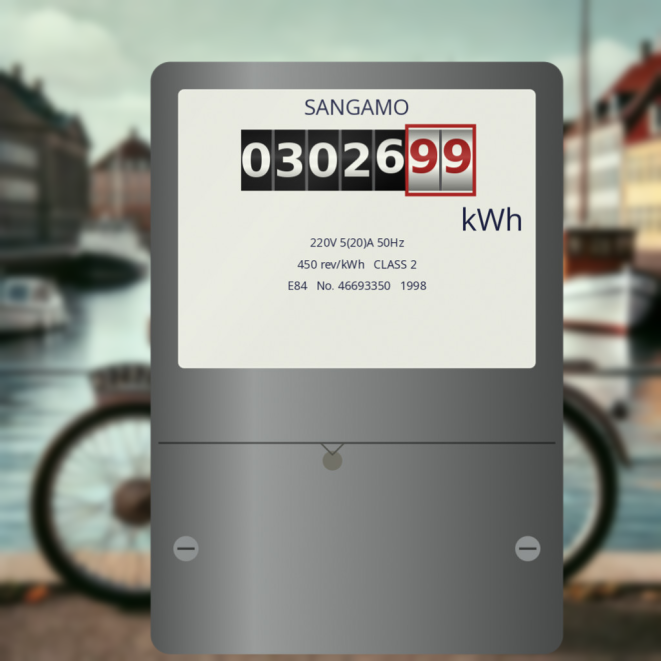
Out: {"value": 3026.99, "unit": "kWh"}
